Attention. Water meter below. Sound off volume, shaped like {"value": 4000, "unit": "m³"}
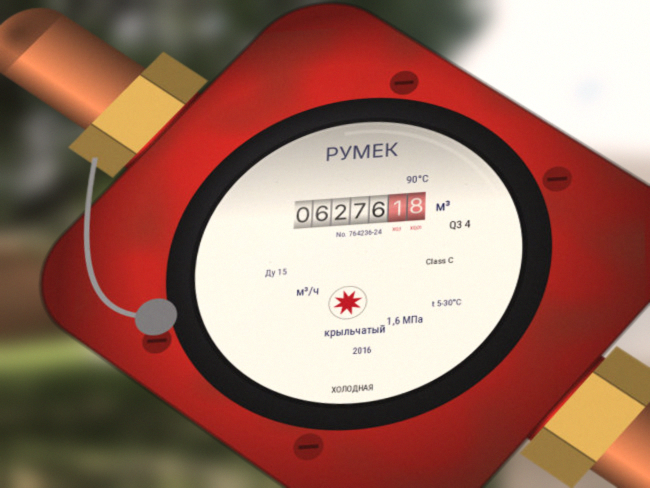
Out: {"value": 6276.18, "unit": "m³"}
